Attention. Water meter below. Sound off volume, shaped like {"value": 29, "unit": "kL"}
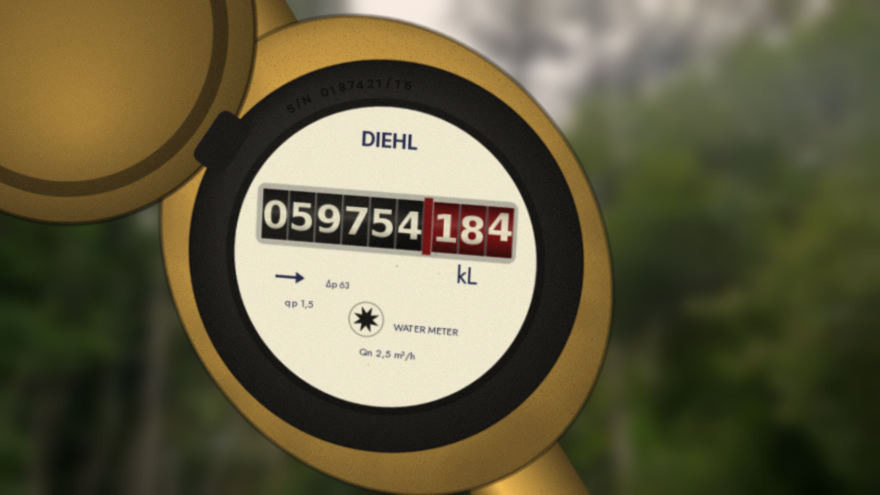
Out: {"value": 59754.184, "unit": "kL"}
